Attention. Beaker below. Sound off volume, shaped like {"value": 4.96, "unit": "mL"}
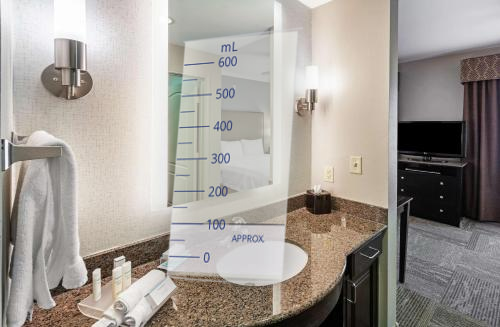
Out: {"value": 100, "unit": "mL"}
